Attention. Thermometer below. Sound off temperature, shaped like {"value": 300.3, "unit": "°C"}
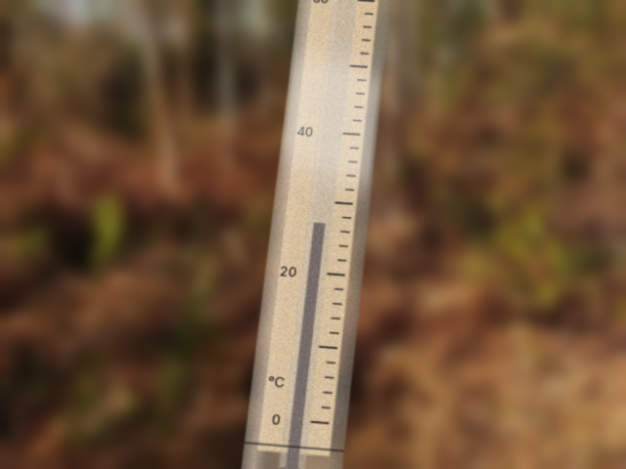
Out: {"value": 27, "unit": "°C"}
